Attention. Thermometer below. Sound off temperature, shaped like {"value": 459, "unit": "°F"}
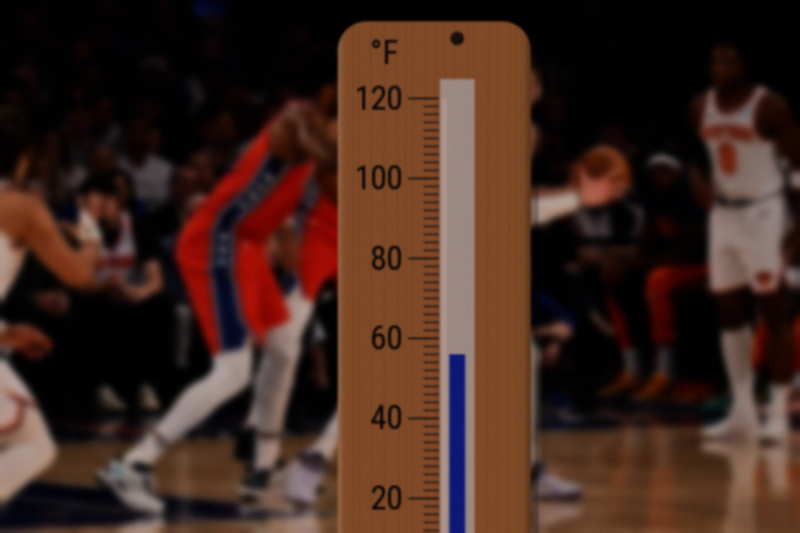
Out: {"value": 56, "unit": "°F"}
